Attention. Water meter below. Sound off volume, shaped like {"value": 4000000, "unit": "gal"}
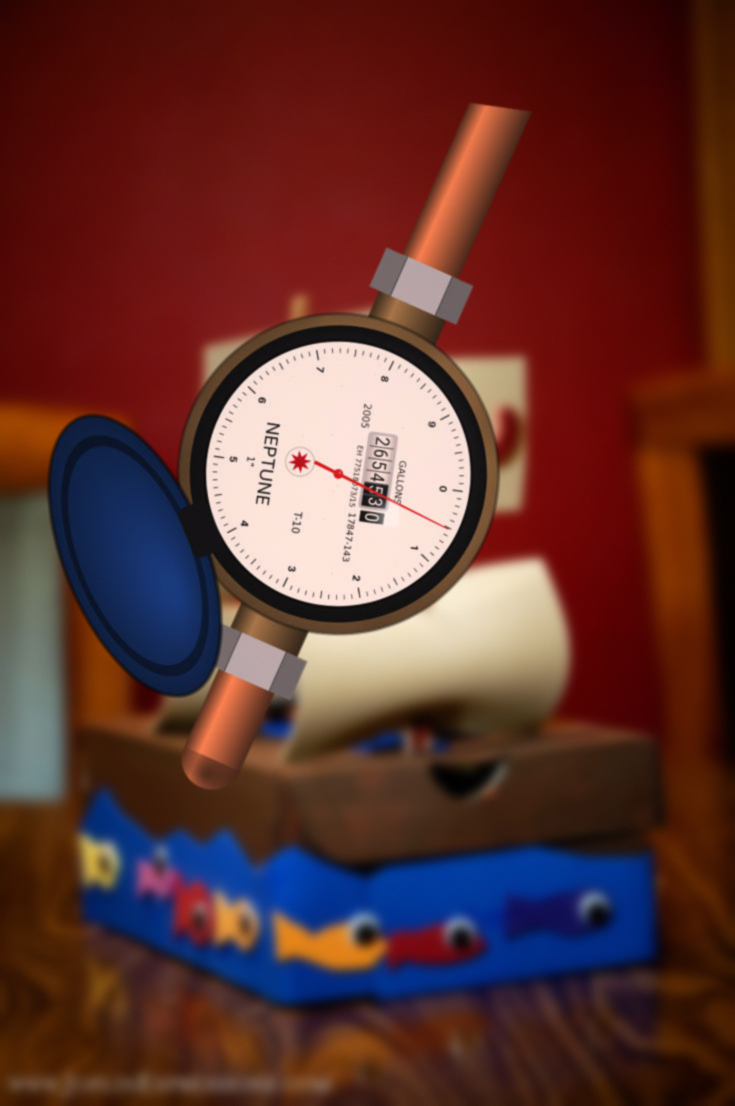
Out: {"value": 2654530.5, "unit": "gal"}
